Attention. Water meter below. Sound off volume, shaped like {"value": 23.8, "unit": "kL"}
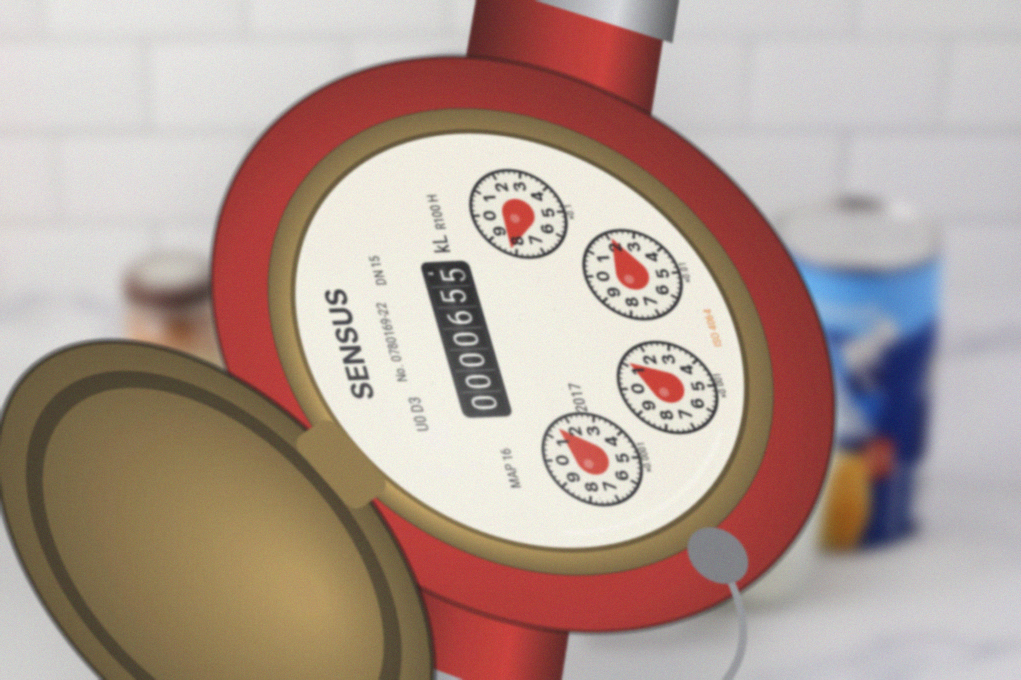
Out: {"value": 654.8211, "unit": "kL"}
